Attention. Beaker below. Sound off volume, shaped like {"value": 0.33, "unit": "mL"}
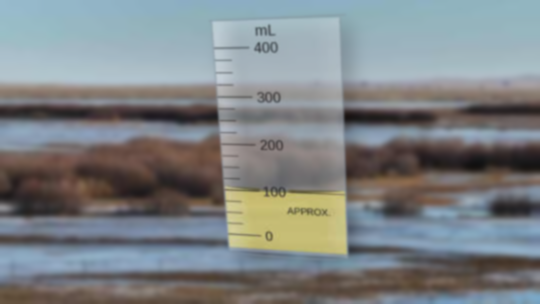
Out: {"value": 100, "unit": "mL"}
